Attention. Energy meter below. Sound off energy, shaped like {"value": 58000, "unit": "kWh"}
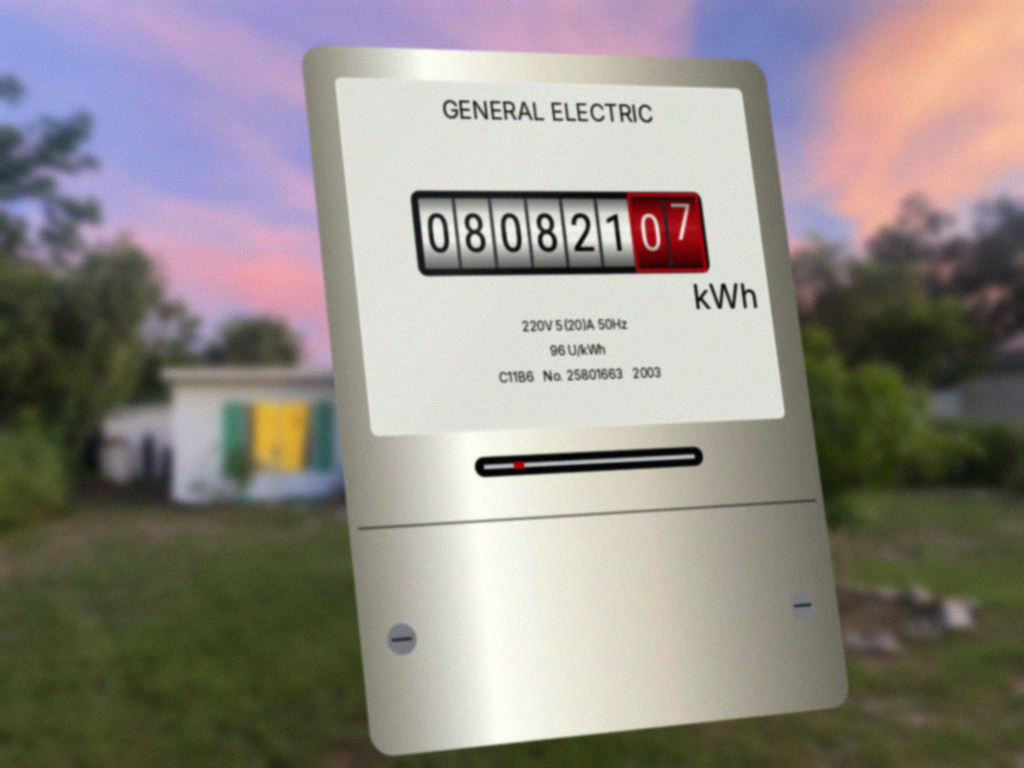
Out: {"value": 80821.07, "unit": "kWh"}
